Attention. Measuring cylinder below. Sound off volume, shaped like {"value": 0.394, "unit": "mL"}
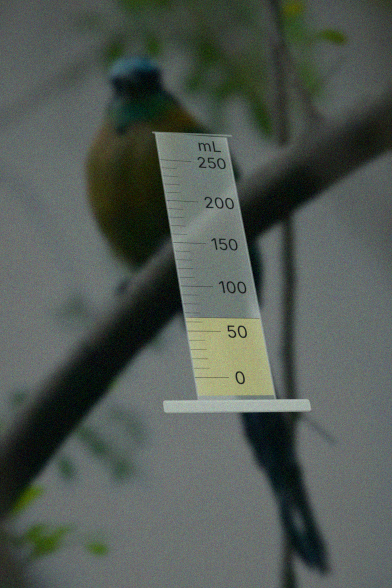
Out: {"value": 65, "unit": "mL"}
